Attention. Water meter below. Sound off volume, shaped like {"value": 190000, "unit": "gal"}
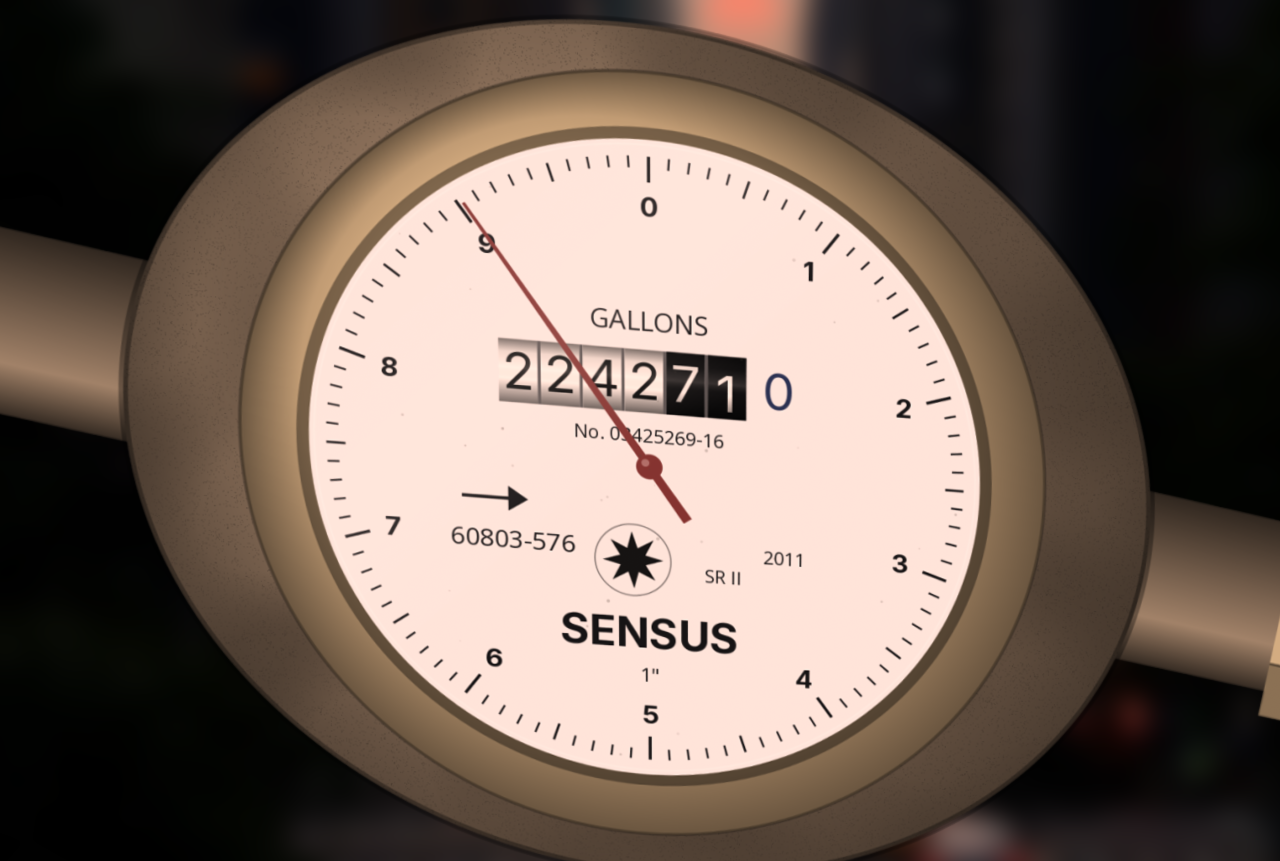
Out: {"value": 2242709.0, "unit": "gal"}
